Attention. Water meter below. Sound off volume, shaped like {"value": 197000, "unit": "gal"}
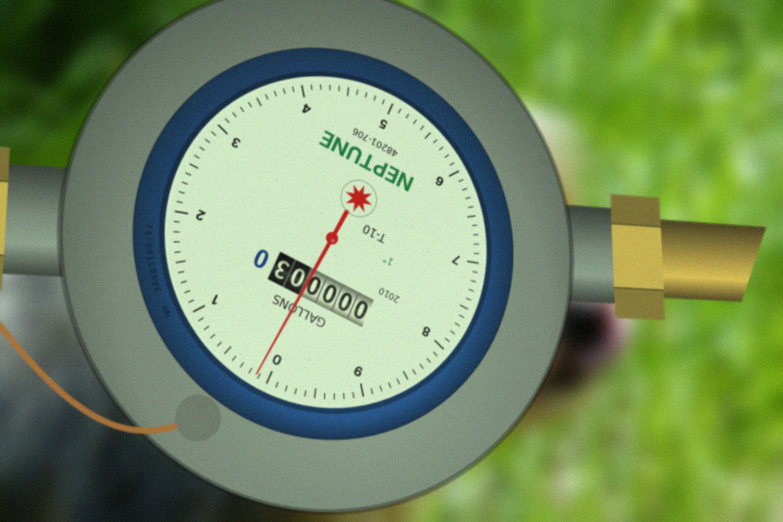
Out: {"value": 30.1, "unit": "gal"}
